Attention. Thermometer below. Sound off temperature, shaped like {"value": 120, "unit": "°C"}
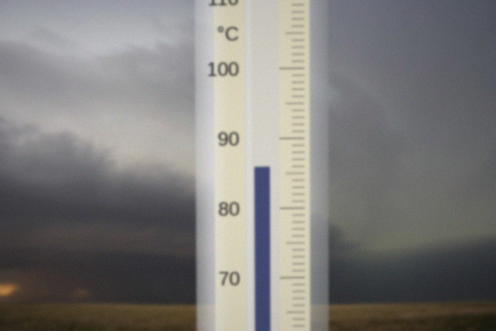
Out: {"value": 86, "unit": "°C"}
